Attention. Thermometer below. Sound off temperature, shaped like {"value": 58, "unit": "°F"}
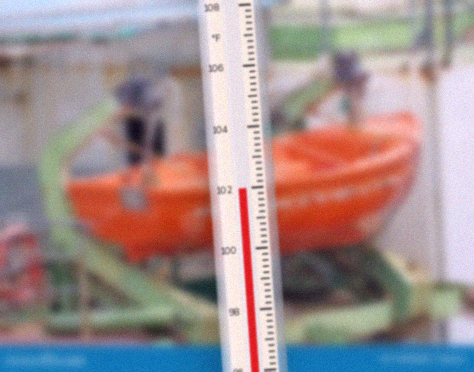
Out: {"value": 102, "unit": "°F"}
